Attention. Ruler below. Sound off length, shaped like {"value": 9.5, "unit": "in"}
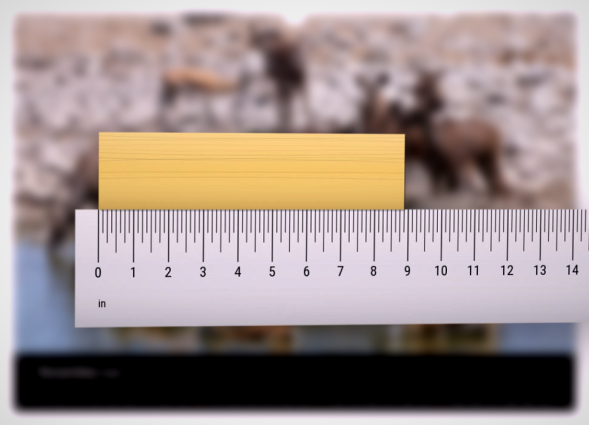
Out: {"value": 8.875, "unit": "in"}
